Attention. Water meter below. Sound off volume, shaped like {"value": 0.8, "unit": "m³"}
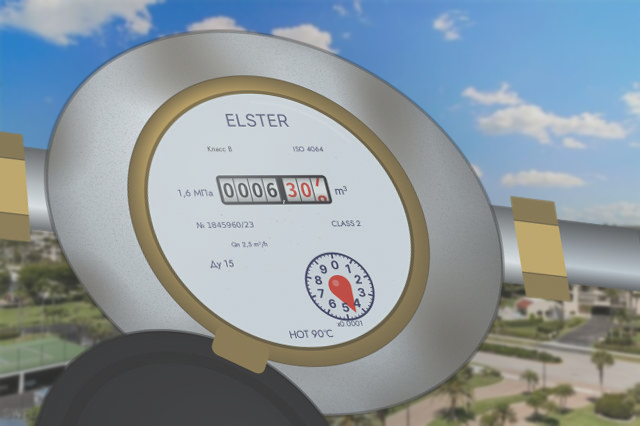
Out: {"value": 6.3074, "unit": "m³"}
